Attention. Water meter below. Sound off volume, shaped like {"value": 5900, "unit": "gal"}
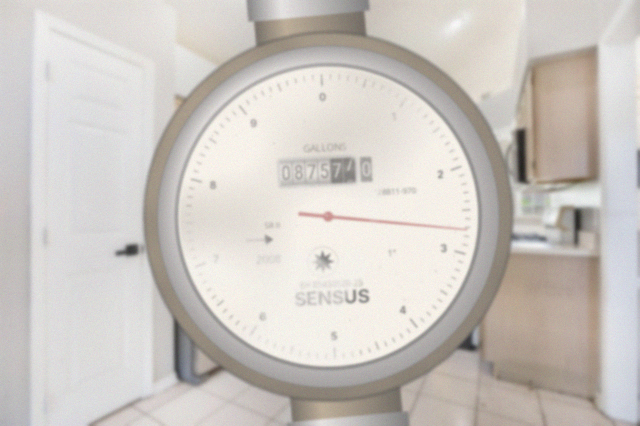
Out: {"value": 875772.7, "unit": "gal"}
